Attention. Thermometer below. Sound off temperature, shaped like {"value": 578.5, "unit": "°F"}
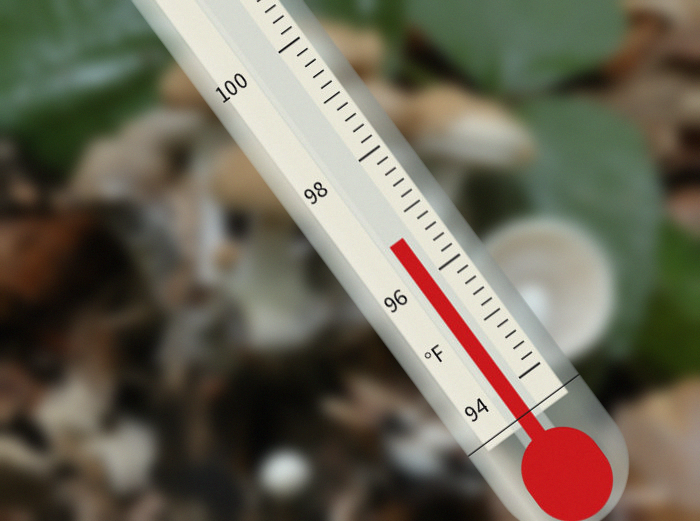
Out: {"value": 96.7, "unit": "°F"}
